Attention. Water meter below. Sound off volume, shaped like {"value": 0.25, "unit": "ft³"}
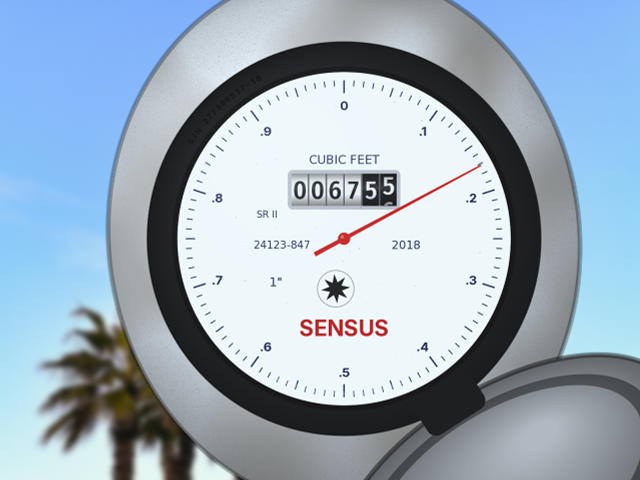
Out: {"value": 6755.17, "unit": "ft³"}
